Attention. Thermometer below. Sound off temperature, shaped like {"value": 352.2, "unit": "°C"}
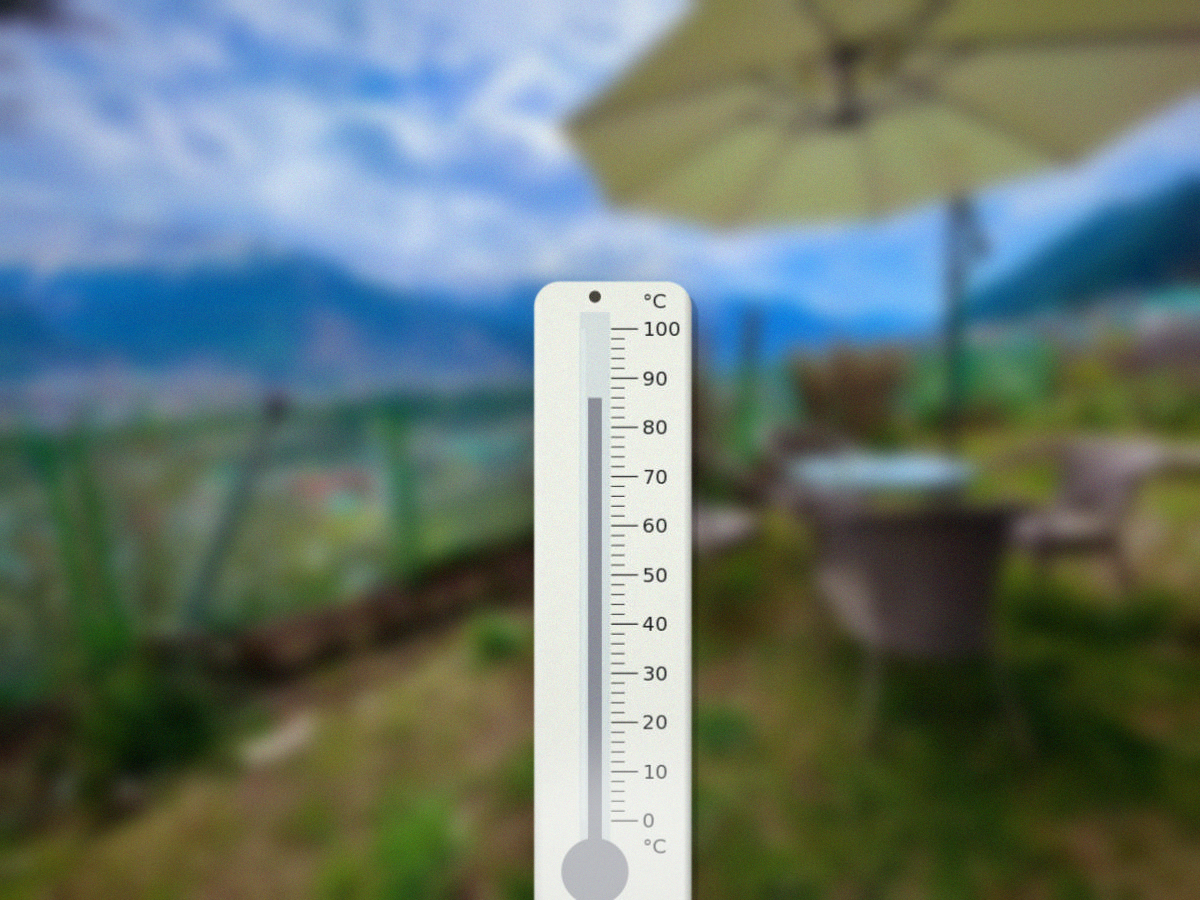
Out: {"value": 86, "unit": "°C"}
